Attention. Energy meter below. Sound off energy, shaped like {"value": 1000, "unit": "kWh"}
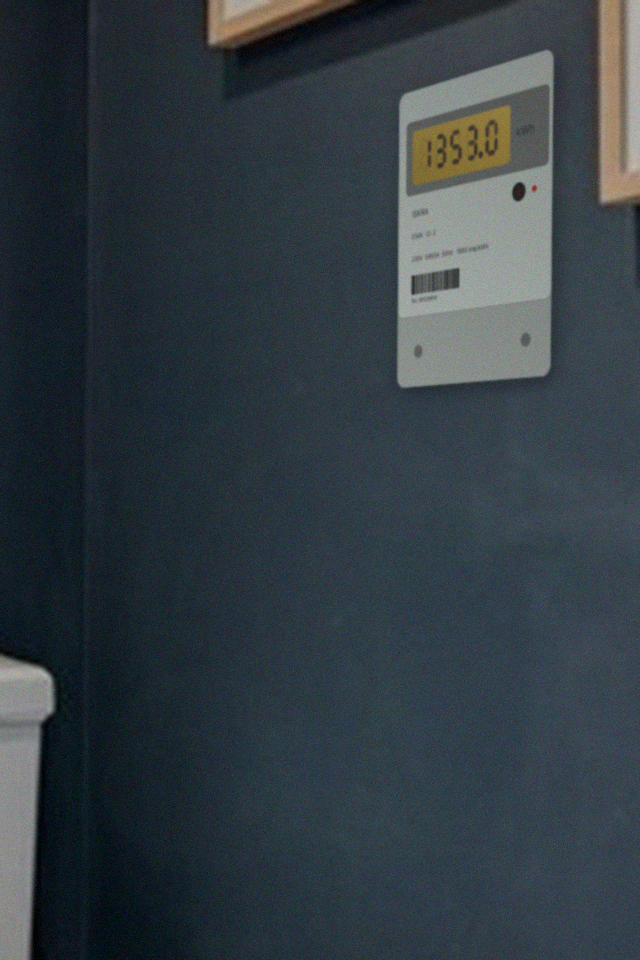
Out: {"value": 1353.0, "unit": "kWh"}
